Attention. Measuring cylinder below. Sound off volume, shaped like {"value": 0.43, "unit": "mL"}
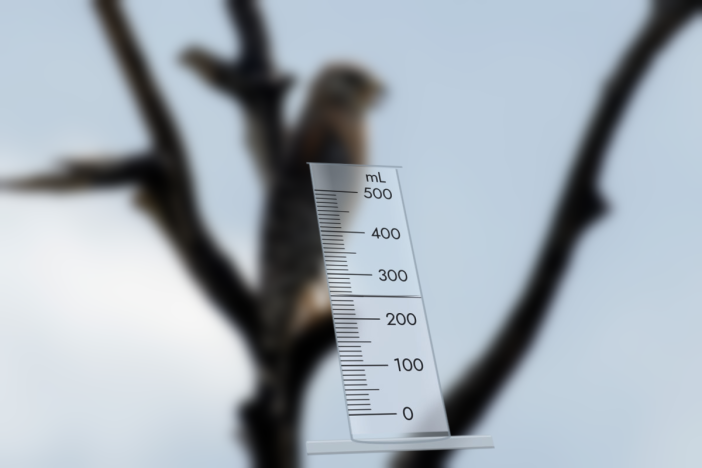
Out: {"value": 250, "unit": "mL"}
